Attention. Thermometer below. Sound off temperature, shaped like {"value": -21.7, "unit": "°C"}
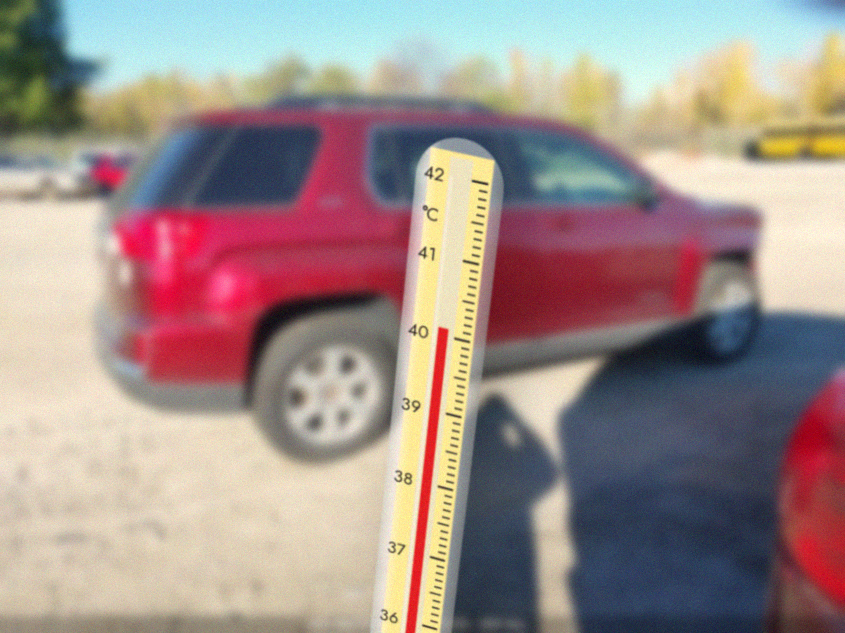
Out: {"value": 40.1, "unit": "°C"}
